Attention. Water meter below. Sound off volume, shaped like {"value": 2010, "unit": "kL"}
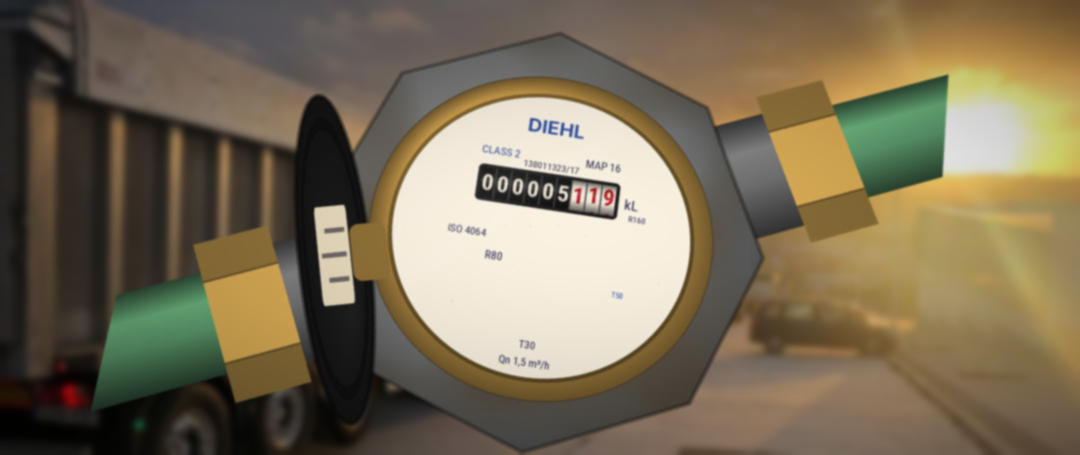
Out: {"value": 5.119, "unit": "kL"}
